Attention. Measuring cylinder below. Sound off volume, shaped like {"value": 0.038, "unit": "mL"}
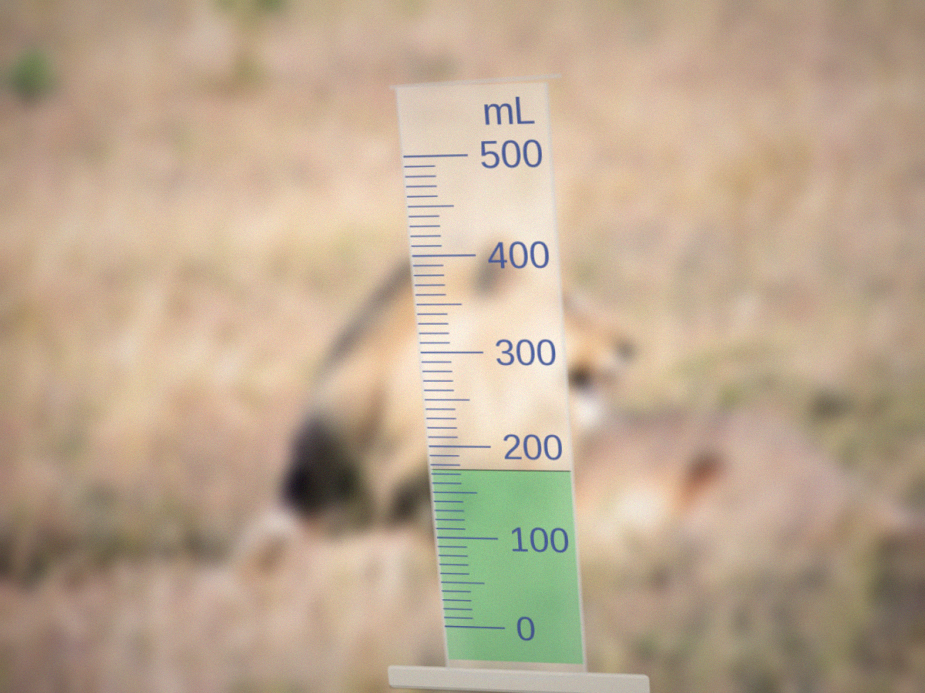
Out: {"value": 175, "unit": "mL"}
